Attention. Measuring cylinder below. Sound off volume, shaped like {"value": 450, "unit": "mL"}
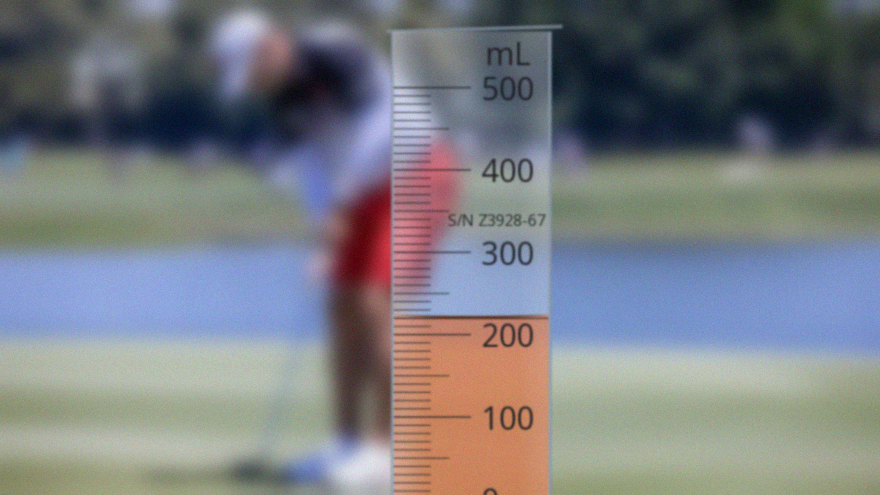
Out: {"value": 220, "unit": "mL"}
